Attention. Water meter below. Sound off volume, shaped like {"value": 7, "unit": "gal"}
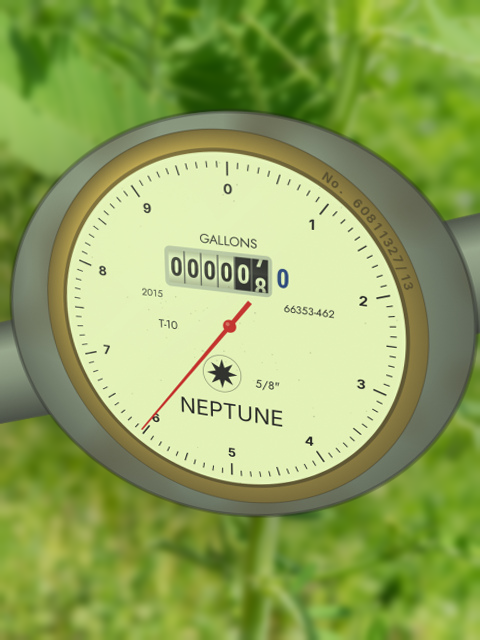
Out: {"value": 76.0, "unit": "gal"}
